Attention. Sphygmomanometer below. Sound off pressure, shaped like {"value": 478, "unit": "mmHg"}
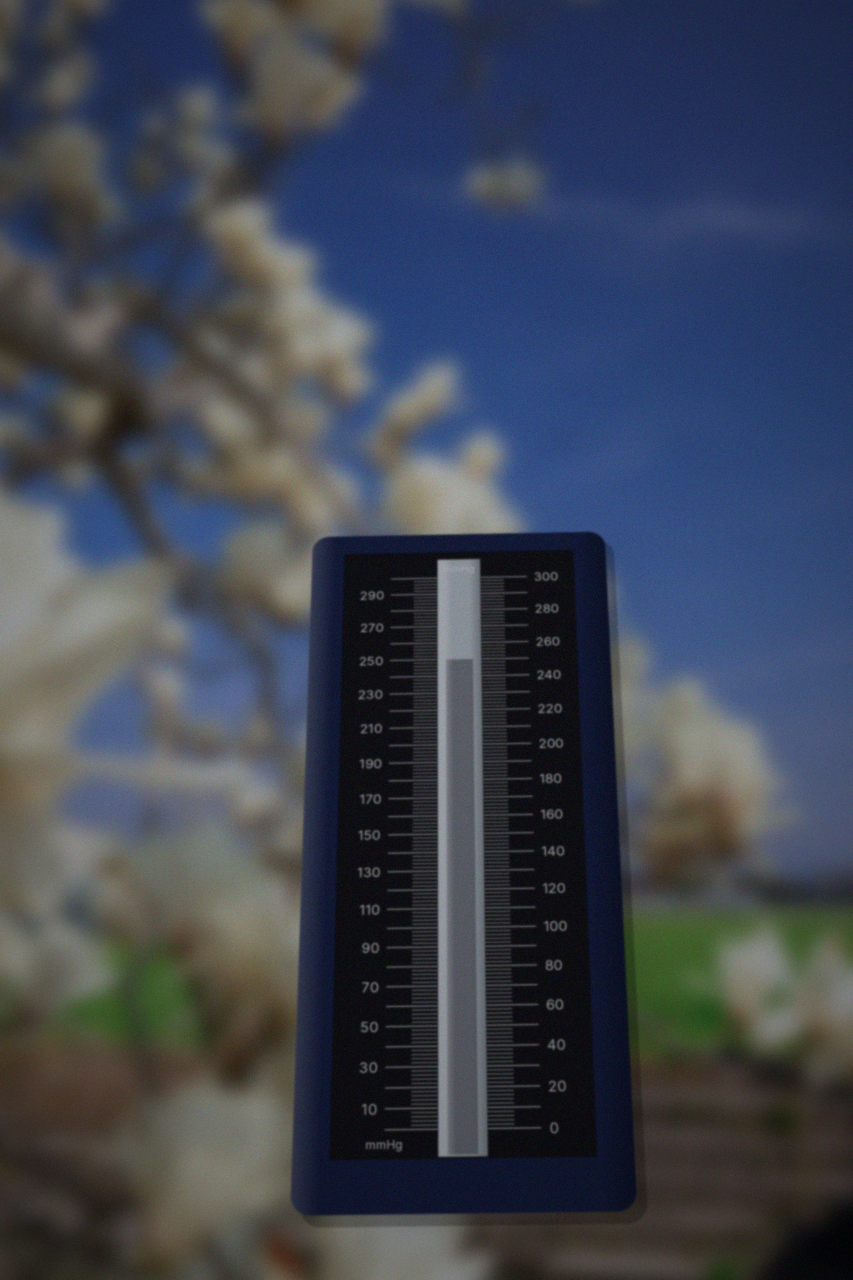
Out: {"value": 250, "unit": "mmHg"}
